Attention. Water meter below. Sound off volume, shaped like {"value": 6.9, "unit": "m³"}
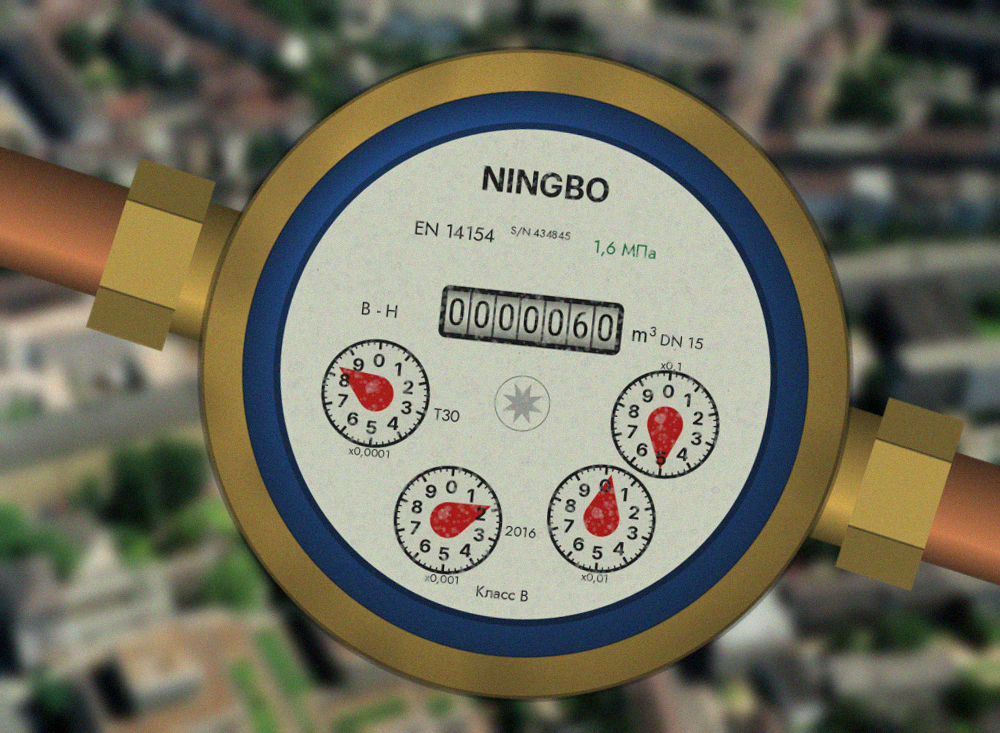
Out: {"value": 60.5018, "unit": "m³"}
